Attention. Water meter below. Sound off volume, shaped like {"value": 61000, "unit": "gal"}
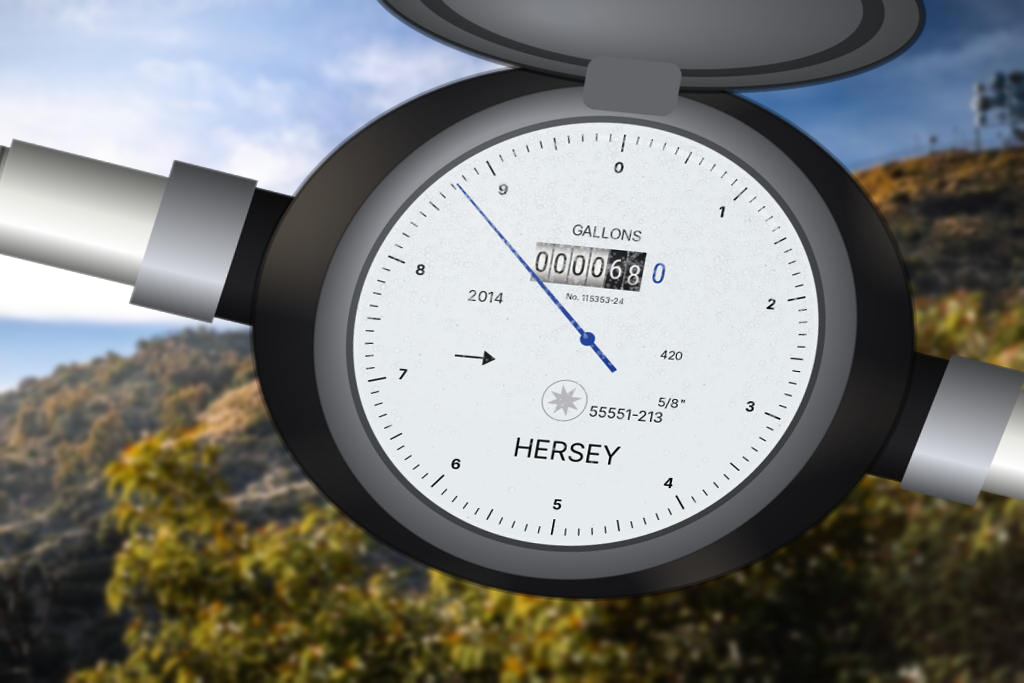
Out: {"value": 678.7, "unit": "gal"}
